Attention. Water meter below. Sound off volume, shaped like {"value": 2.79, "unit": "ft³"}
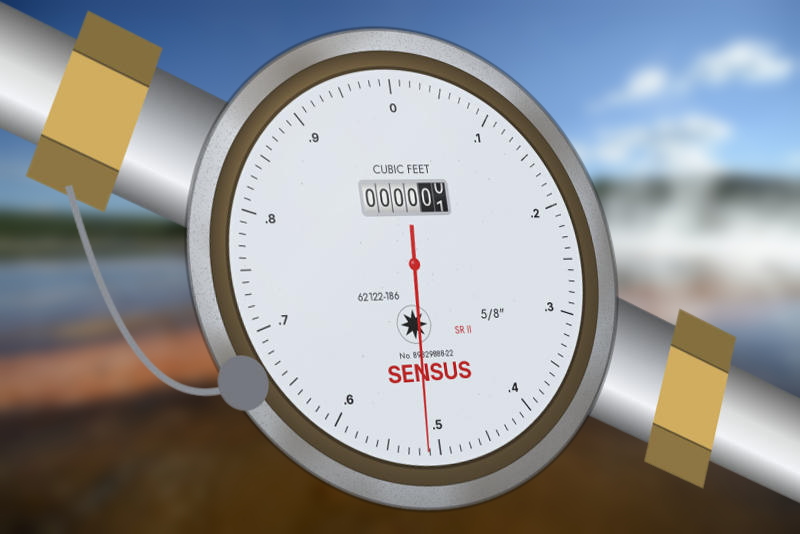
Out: {"value": 0.51, "unit": "ft³"}
